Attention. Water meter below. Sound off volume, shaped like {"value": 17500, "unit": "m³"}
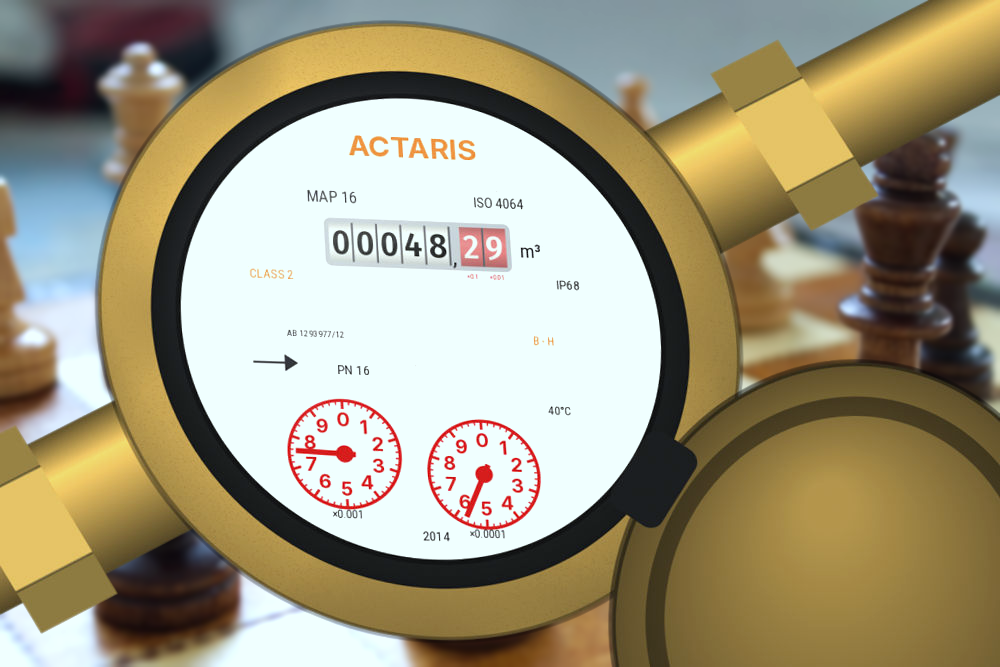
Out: {"value": 48.2975, "unit": "m³"}
